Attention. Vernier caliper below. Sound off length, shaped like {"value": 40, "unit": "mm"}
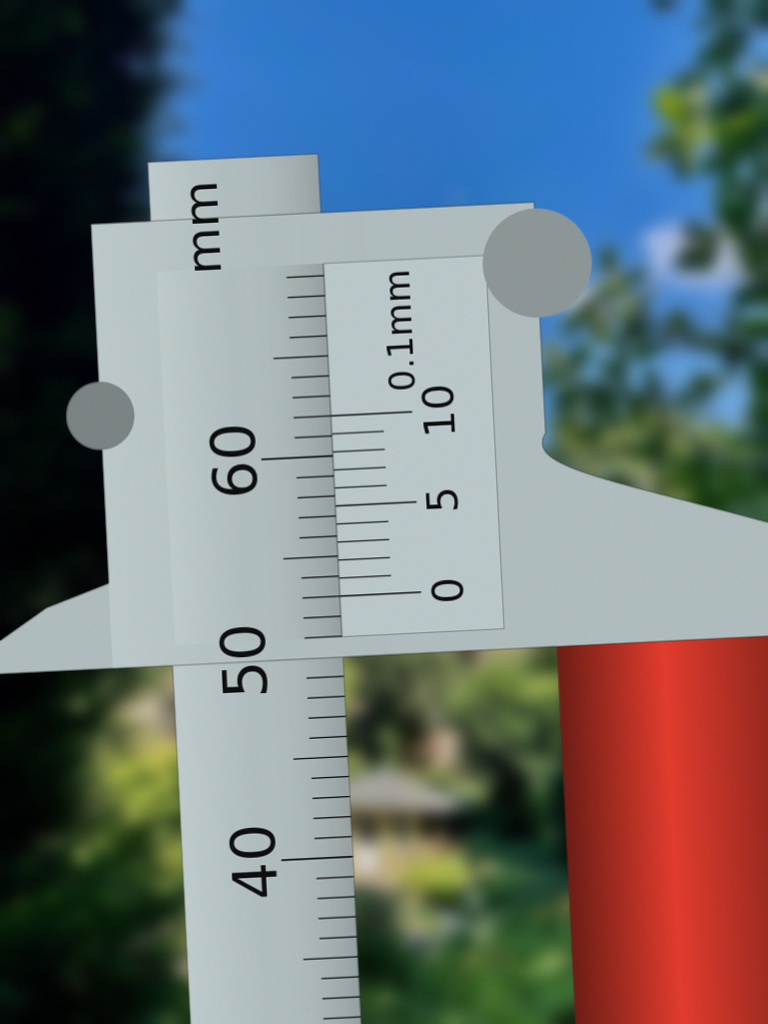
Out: {"value": 53.0, "unit": "mm"}
